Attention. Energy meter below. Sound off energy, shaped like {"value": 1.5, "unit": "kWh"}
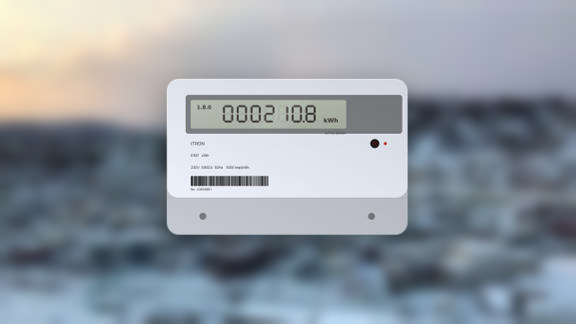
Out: {"value": 210.8, "unit": "kWh"}
